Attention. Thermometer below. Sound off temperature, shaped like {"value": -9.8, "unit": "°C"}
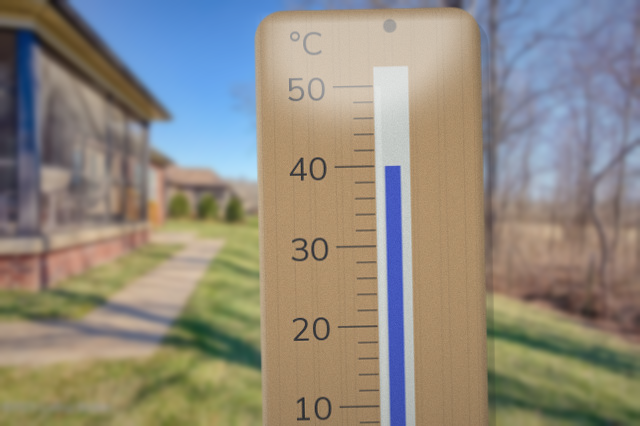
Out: {"value": 40, "unit": "°C"}
